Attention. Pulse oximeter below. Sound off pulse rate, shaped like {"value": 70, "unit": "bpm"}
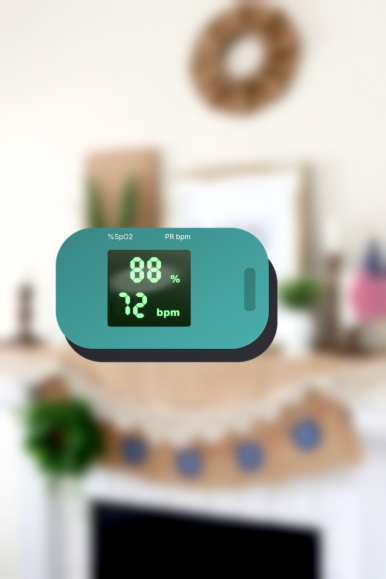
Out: {"value": 72, "unit": "bpm"}
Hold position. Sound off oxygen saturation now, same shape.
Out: {"value": 88, "unit": "%"}
